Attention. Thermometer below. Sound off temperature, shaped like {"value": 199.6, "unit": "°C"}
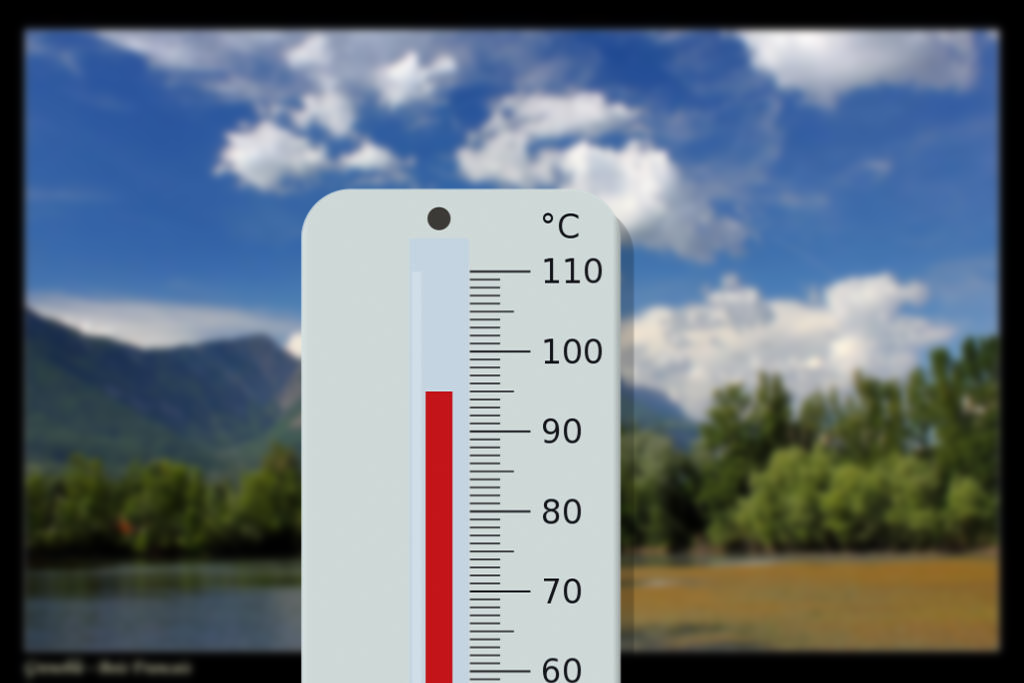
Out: {"value": 95, "unit": "°C"}
